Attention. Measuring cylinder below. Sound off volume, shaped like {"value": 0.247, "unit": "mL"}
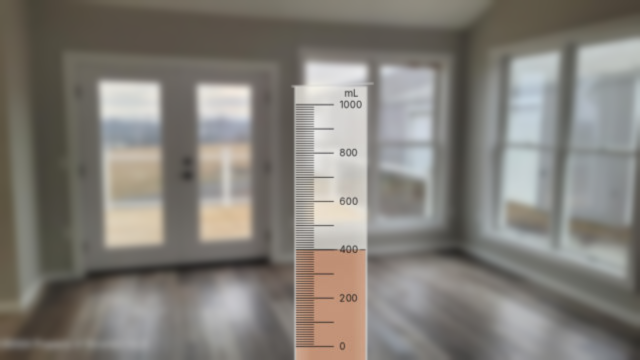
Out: {"value": 400, "unit": "mL"}
